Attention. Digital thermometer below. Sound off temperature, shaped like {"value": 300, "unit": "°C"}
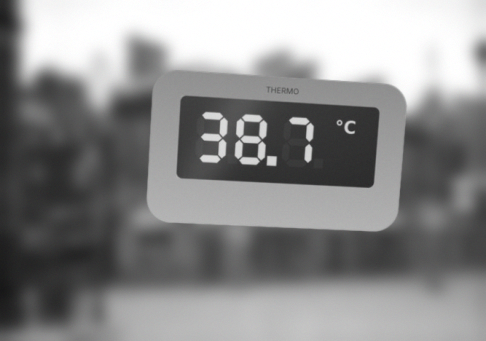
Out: {"value": 38.7, "unit": "°C"}
